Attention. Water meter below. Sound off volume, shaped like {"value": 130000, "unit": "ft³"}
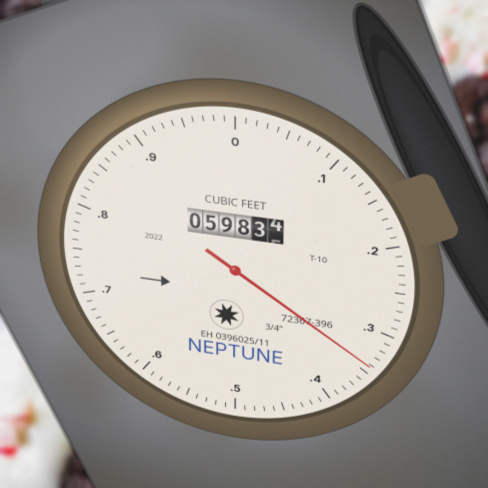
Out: {"value": 59834.34, "unit": "ft³"}
